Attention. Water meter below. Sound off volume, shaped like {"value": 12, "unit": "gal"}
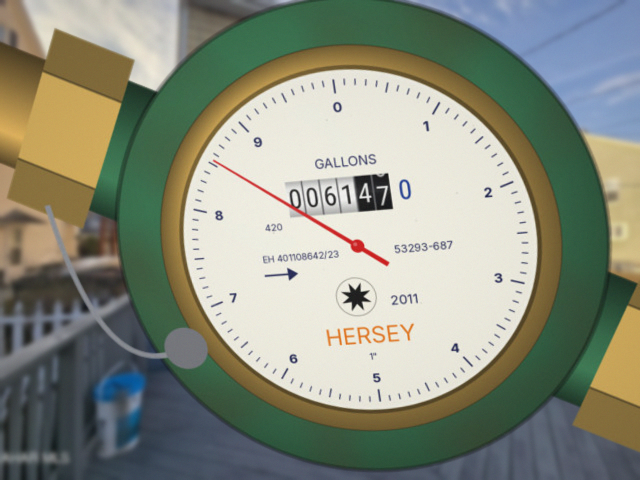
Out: {"value": 61468.5, "unit": "gal"}
